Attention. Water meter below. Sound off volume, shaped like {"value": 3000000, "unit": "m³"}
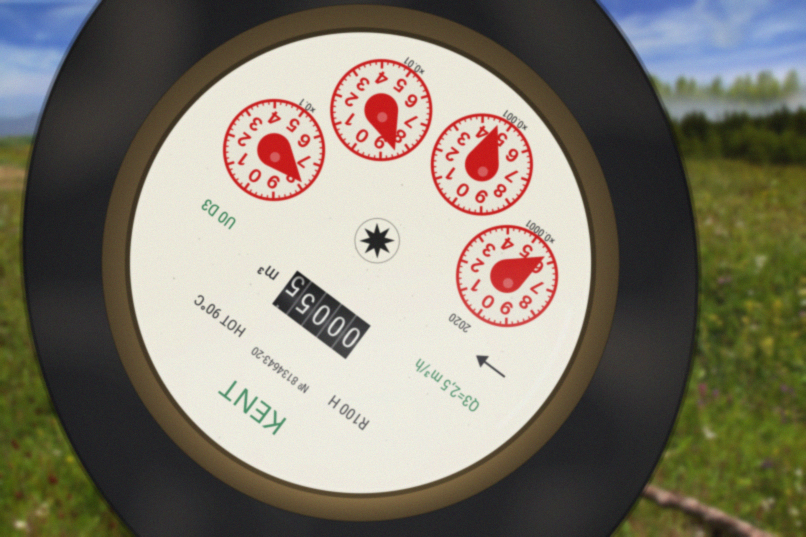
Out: {"value": 54.7845, "unit": "m³"}
